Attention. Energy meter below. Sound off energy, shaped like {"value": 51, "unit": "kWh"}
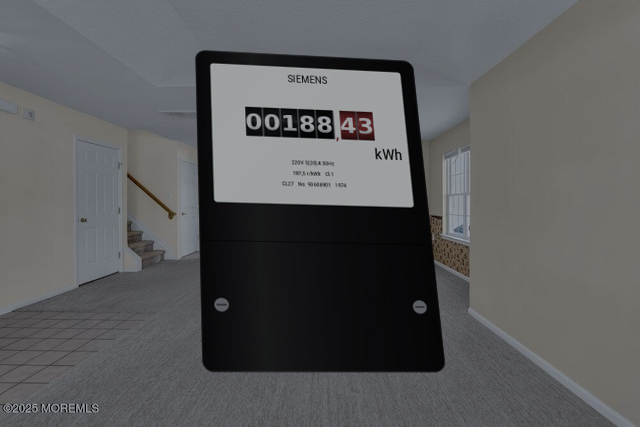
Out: {"value": 188.43, "unit": "kWh"}
